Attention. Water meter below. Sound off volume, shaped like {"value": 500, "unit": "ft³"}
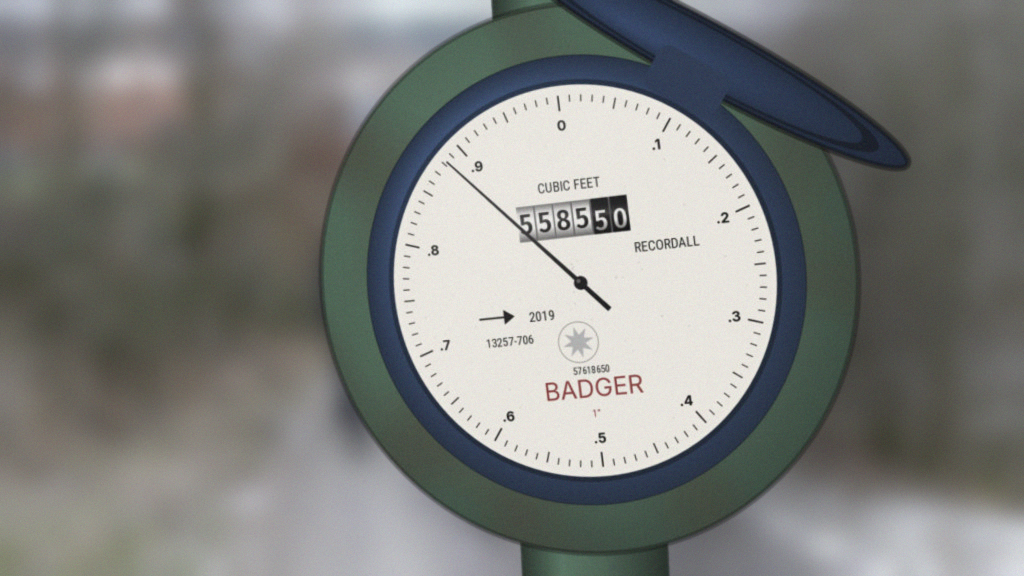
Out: {"value": 558549.88, "unit": "ft³"}
